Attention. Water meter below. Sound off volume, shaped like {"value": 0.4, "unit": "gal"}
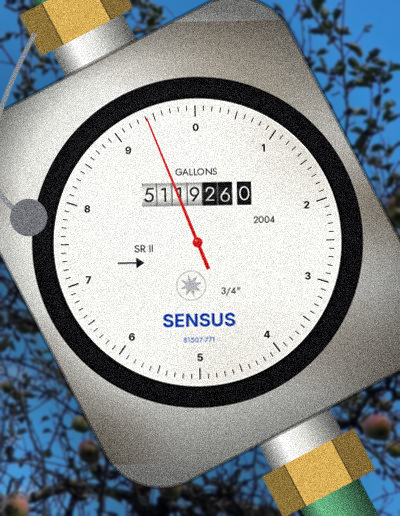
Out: {"value": 5119259.4, "unit": "gal"}
